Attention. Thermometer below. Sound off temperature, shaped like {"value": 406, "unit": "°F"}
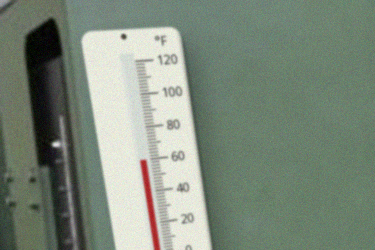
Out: {"value": 60, "unit": "°F"}
